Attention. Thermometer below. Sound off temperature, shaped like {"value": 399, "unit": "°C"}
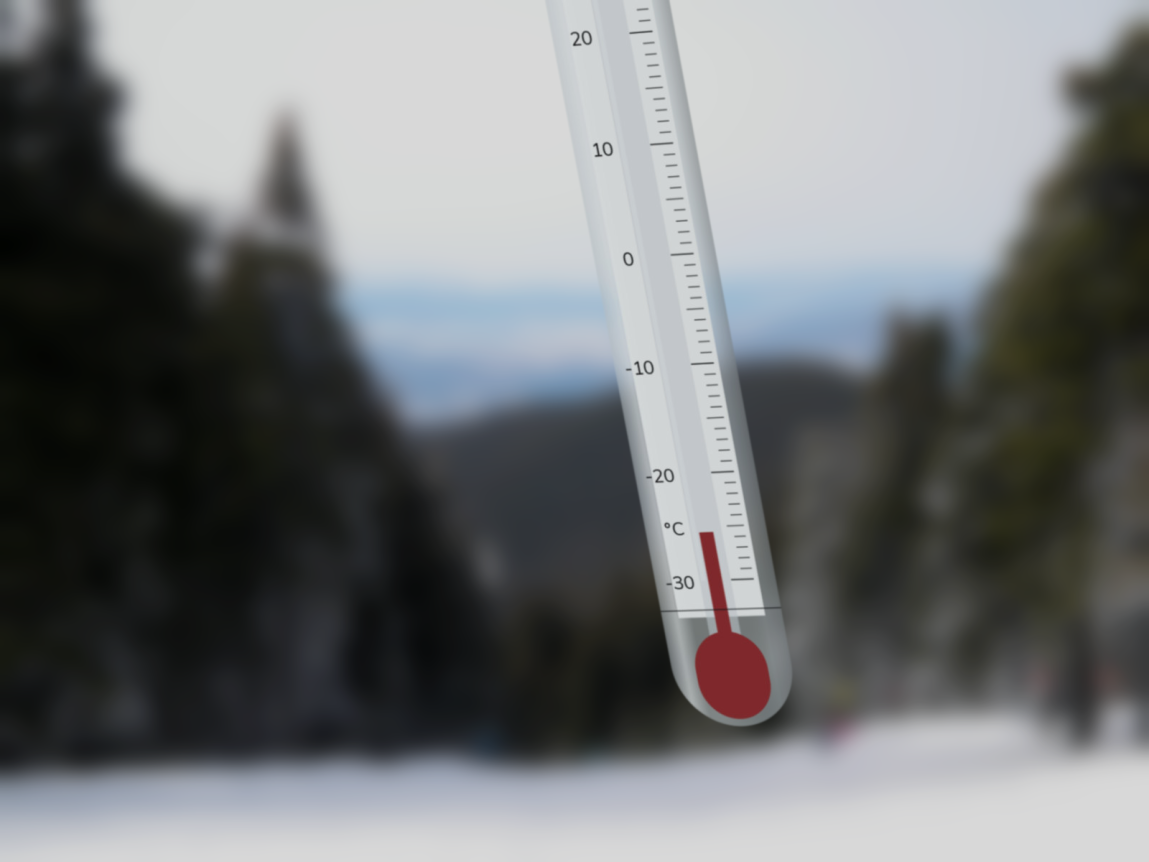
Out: {"value": -25.5, "unit": "°C"}
